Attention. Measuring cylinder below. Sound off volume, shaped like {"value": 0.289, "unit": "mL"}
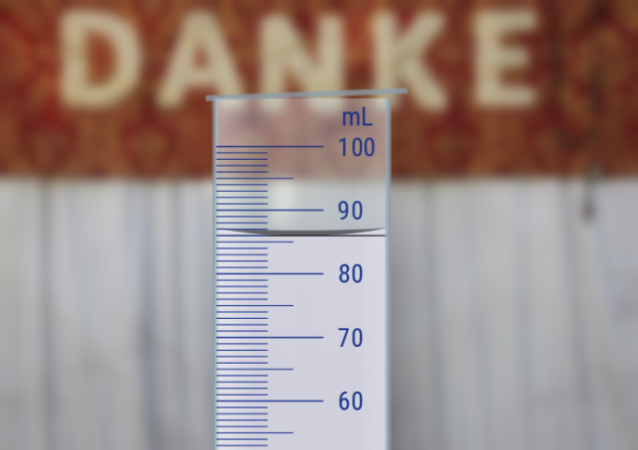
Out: {"value": 86, "unit": "mL"}
